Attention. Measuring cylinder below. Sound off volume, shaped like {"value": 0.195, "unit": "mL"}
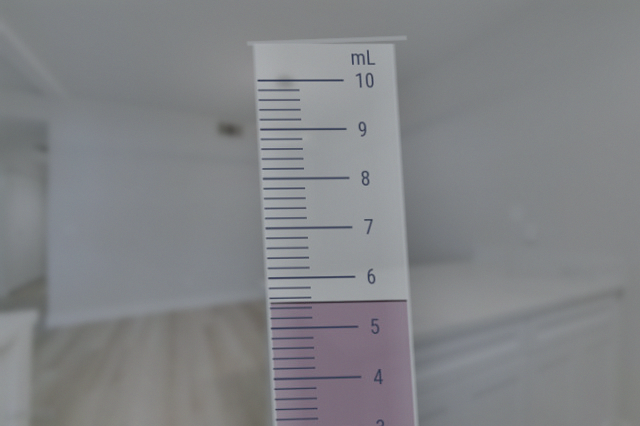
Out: {"value": 5.5, "unit": "mL"}
